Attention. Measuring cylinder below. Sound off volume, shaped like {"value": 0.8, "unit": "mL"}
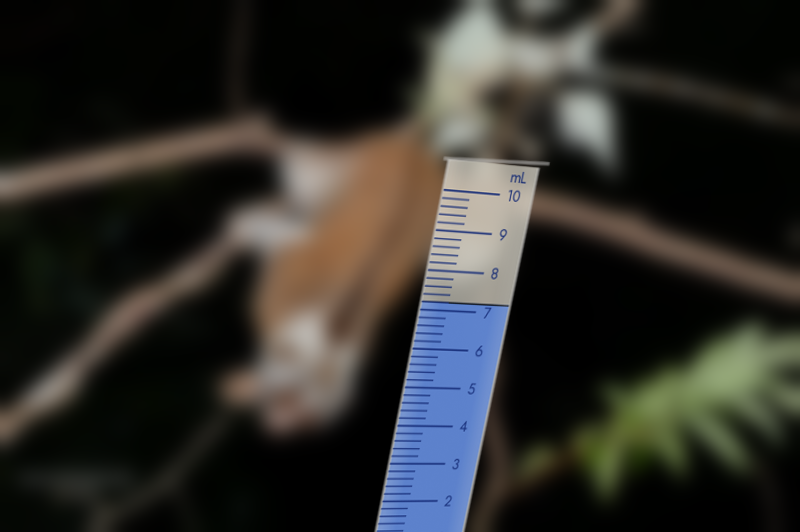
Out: {"value": 7.2, "unit": "mL"}
